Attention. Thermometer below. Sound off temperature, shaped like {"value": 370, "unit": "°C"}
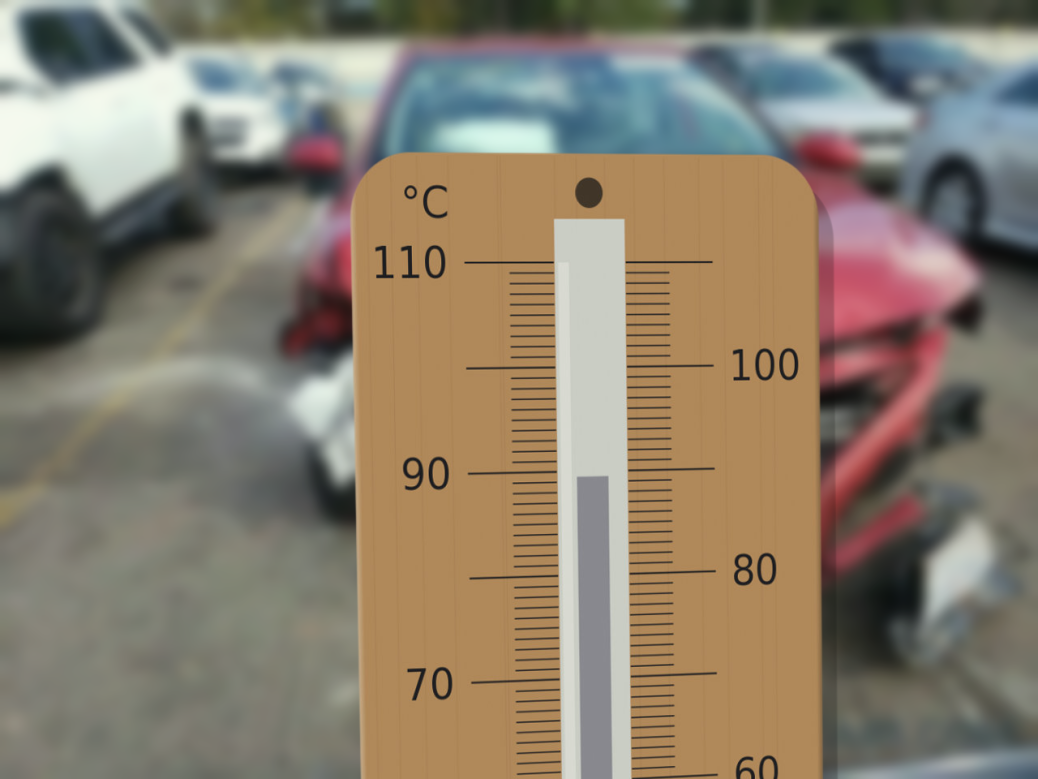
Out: {"value": 89.5, "unit": "°C"}
